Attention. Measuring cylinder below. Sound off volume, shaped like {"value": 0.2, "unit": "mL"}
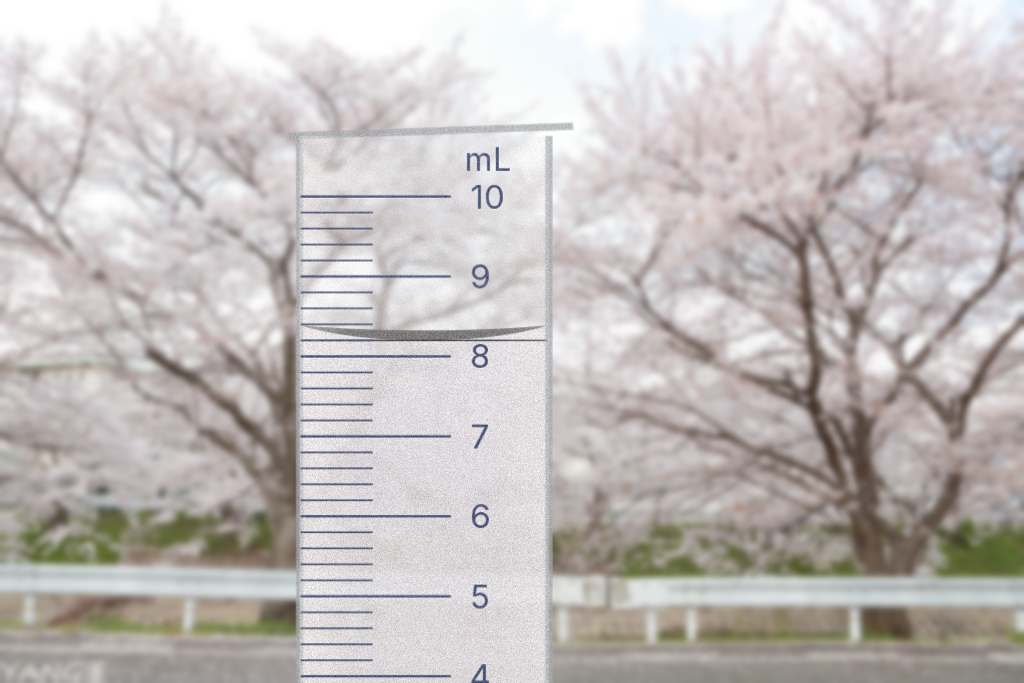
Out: {"value": 8.2, "unit": "mL"}
